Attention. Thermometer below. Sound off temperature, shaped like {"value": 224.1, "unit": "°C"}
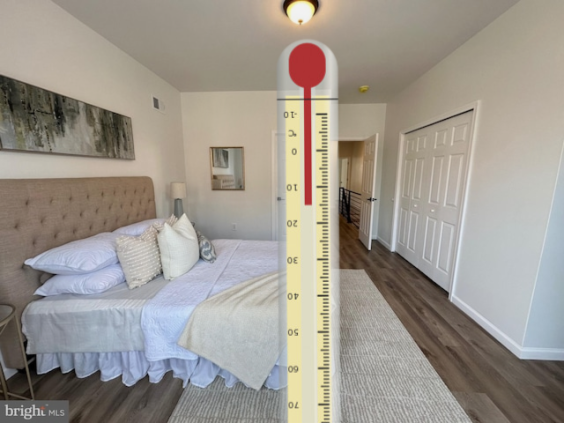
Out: {"value": 15, "unit": "°C"}
